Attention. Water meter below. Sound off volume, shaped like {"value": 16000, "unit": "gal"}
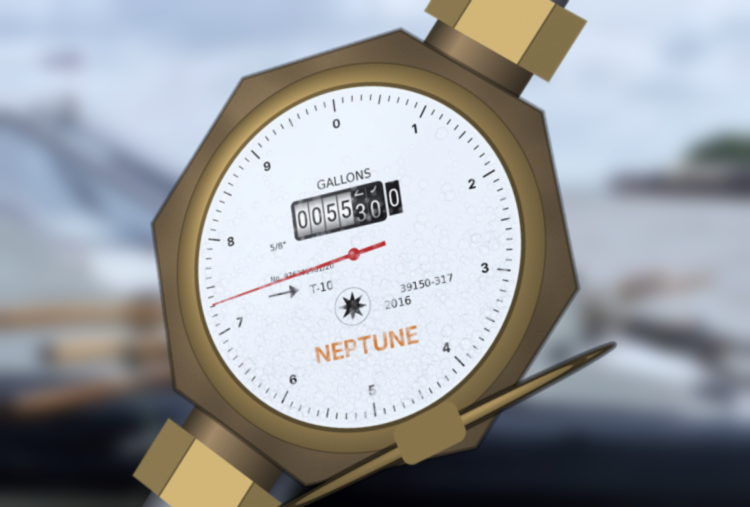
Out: {"value": 55297.3, "unit": "gal"}
